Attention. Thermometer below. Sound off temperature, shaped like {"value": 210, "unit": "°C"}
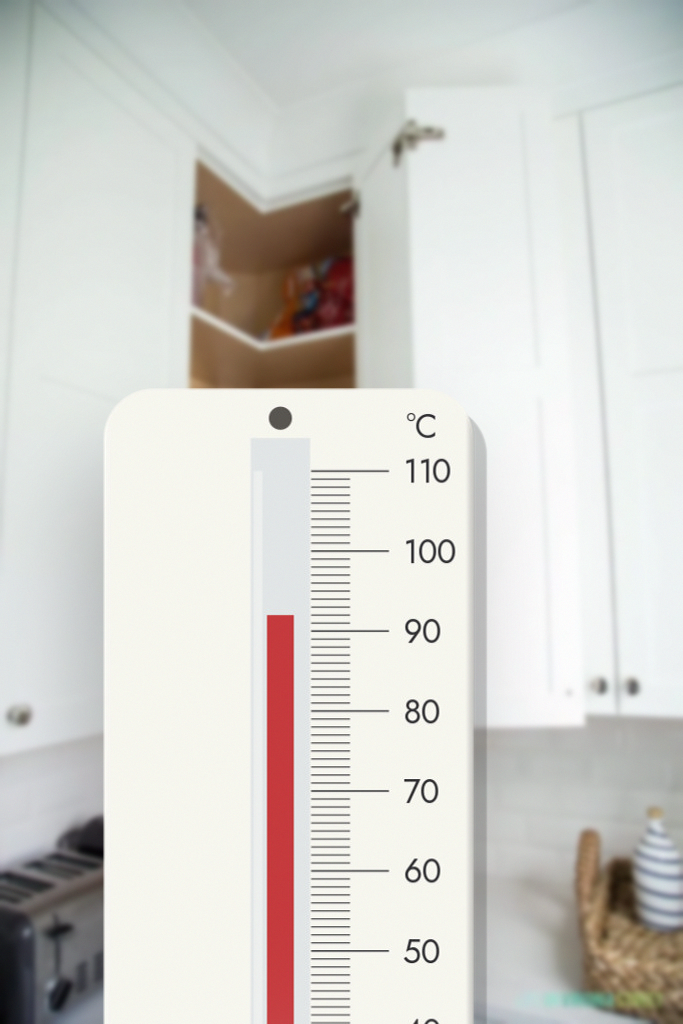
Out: {"value": 92, "unit": "°C"}
